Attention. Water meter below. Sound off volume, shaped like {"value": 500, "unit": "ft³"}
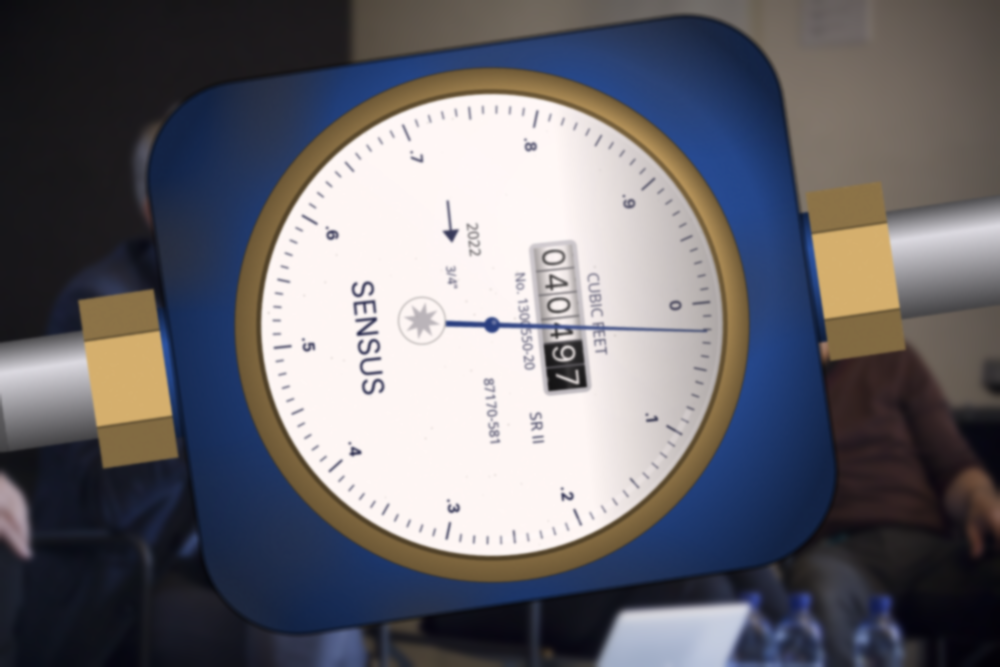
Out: {"value": 40497.02, "unit": "ft³"}
